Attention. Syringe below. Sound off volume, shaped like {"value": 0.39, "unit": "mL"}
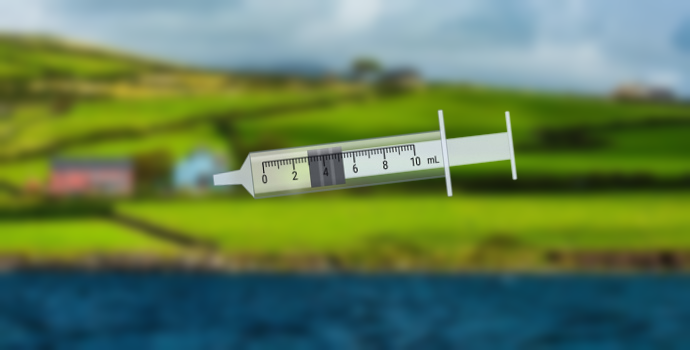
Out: {"value": 3, "unit": "mL"}
